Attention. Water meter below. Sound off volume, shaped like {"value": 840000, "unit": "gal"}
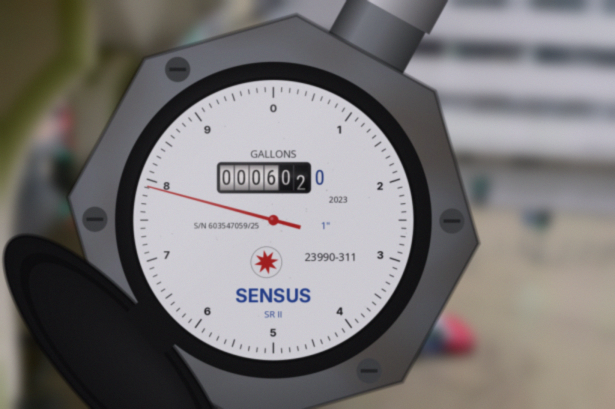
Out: {"value": 6017.9, "unit": "gal"}
